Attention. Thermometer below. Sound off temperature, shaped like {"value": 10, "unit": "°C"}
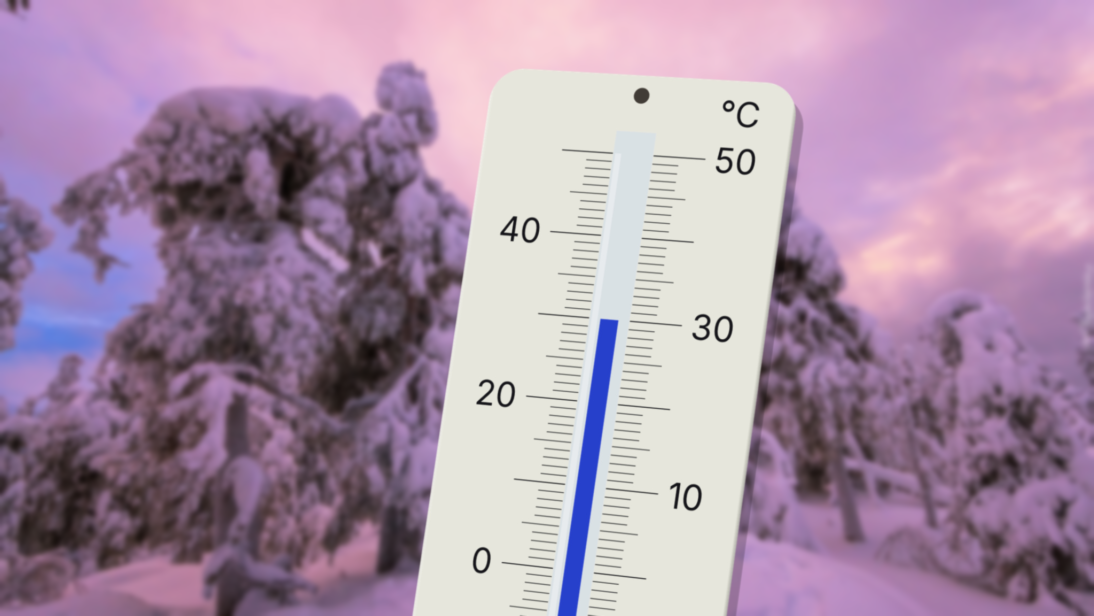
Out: {"value": 30, "unit": "°C"}
